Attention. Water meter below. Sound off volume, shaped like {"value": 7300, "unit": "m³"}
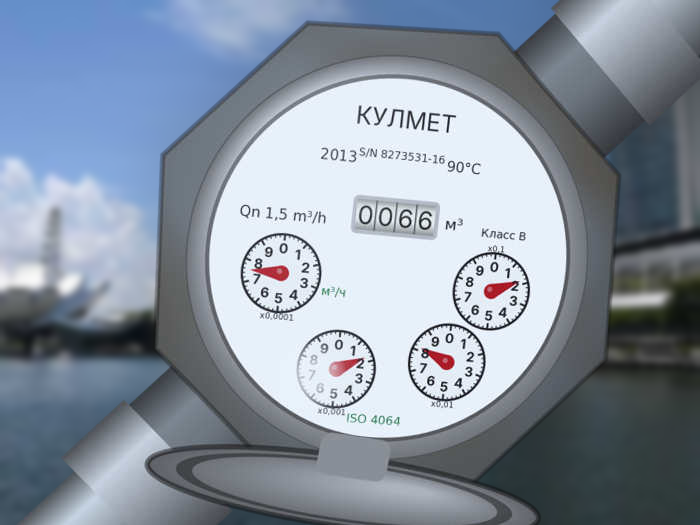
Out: {"value": 66.1817, "unit": "m³"}
